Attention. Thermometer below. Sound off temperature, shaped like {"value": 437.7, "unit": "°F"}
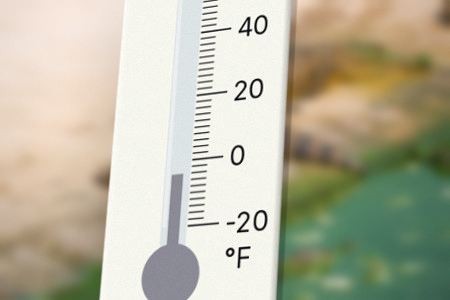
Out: {"value": -4, "unit": "°F"}
